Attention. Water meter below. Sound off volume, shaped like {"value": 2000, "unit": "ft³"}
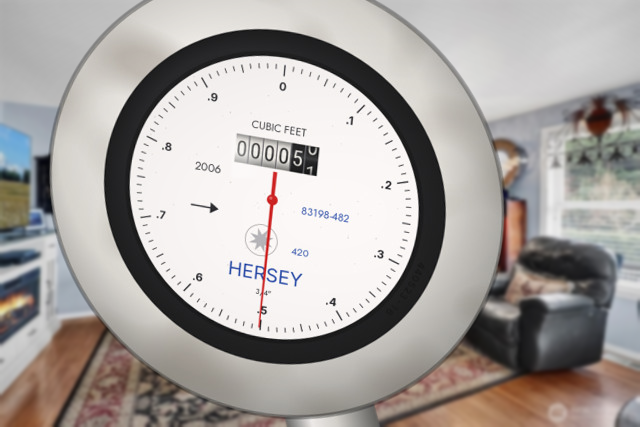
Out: {"value": 50.50, "unit": "ft³"}
